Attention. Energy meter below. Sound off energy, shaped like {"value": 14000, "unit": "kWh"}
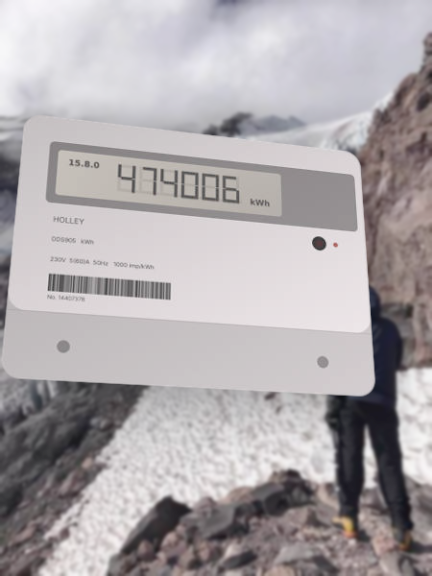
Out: {"value": 474006, "unit": "kWh"}
